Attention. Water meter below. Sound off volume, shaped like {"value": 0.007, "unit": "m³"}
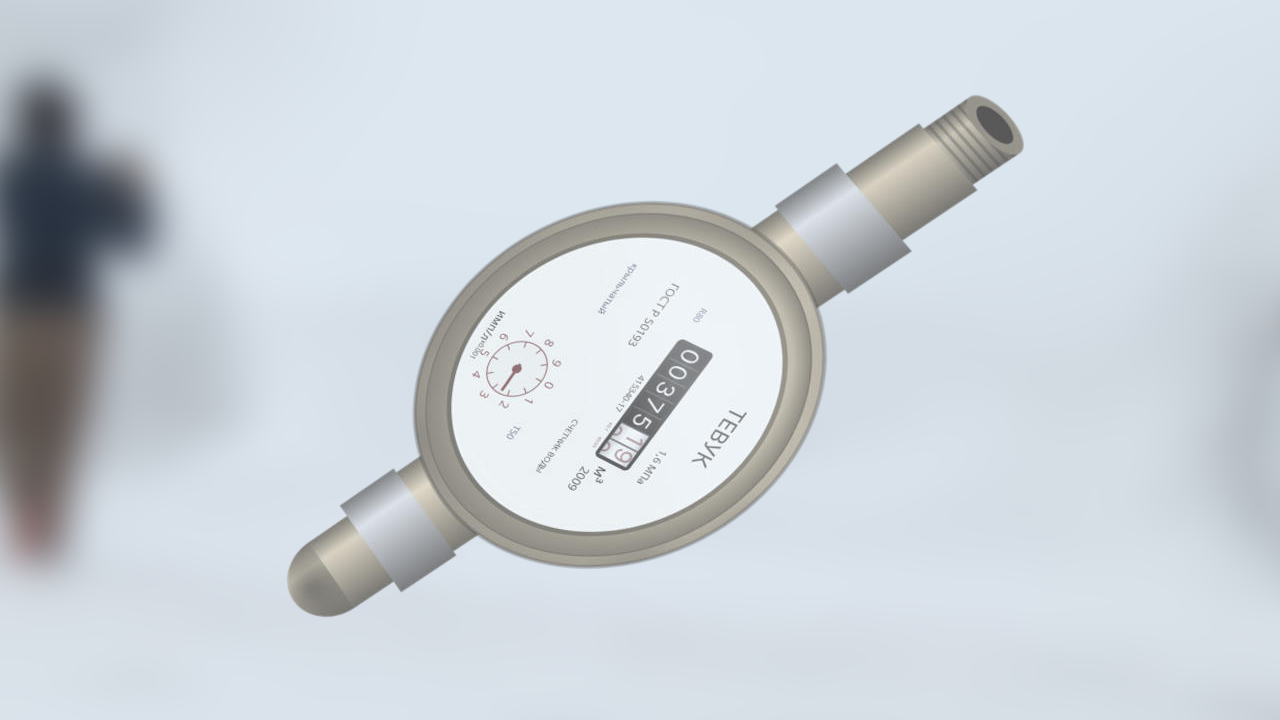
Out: {"value": 375.192, "unit": "m³"}
